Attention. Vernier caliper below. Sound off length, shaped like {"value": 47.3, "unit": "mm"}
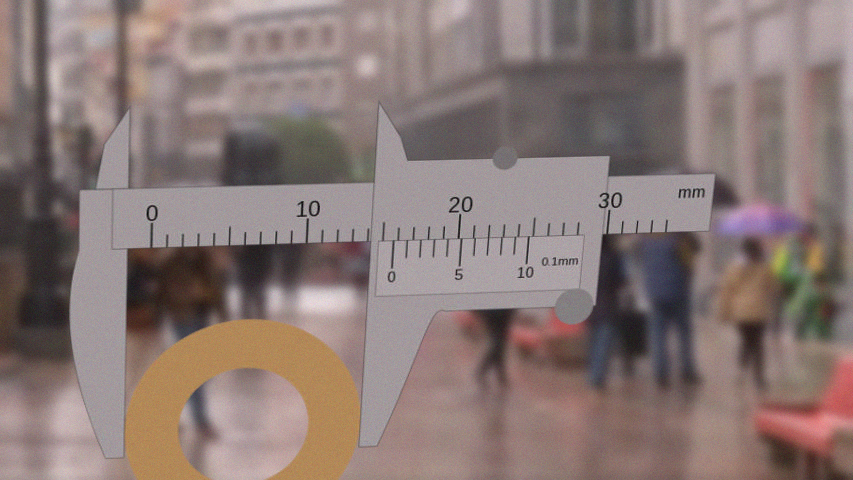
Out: {"value": 15.7, "unit": "mm"}
